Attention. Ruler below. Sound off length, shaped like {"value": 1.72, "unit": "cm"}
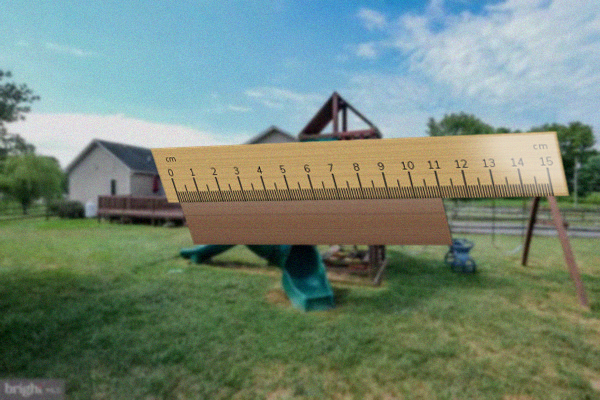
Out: {"value": 11, "unit": "cm"}
